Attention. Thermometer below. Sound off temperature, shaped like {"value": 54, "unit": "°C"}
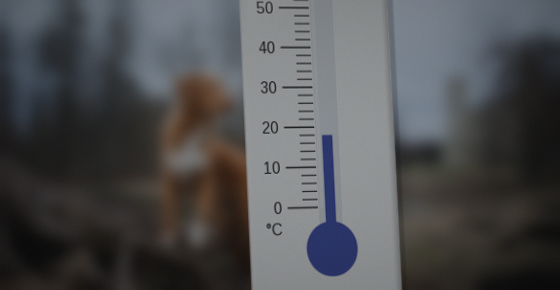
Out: {"value": 18, "unit": "°C"}
